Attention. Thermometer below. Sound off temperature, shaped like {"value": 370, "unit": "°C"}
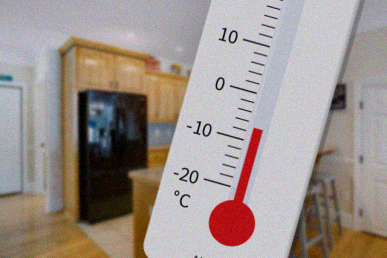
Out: {"value": -7, "unit": "°C"}
